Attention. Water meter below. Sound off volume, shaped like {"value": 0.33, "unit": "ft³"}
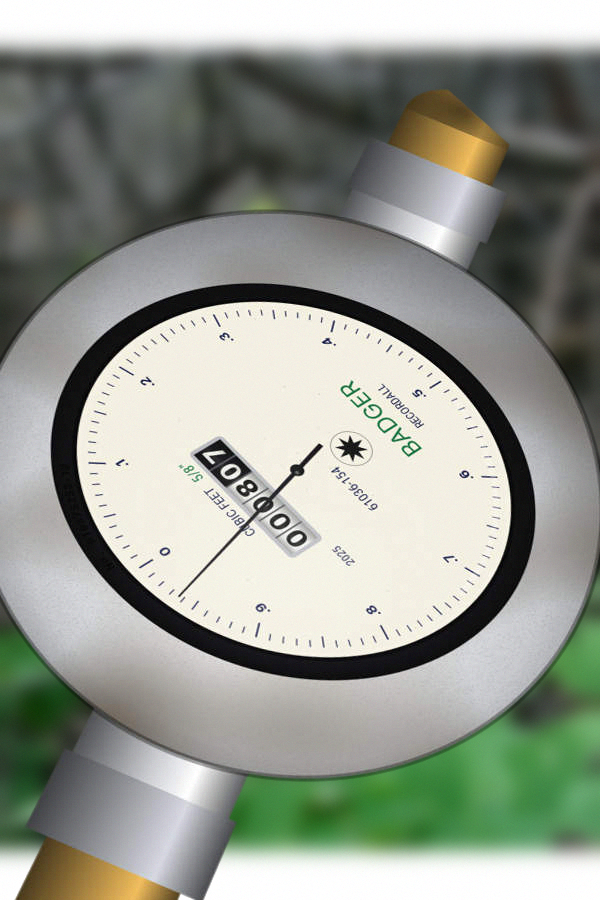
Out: {"value": 806.96, "unit": "ft³"}
